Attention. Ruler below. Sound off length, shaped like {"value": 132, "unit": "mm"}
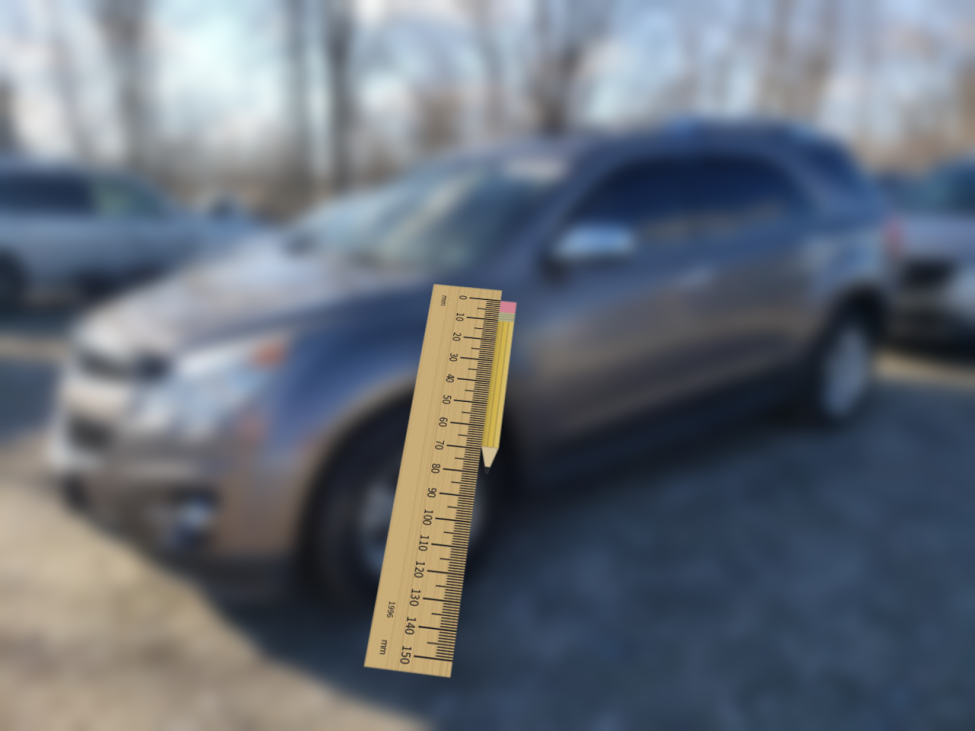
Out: {"value": 80, "unit": "mm"}
